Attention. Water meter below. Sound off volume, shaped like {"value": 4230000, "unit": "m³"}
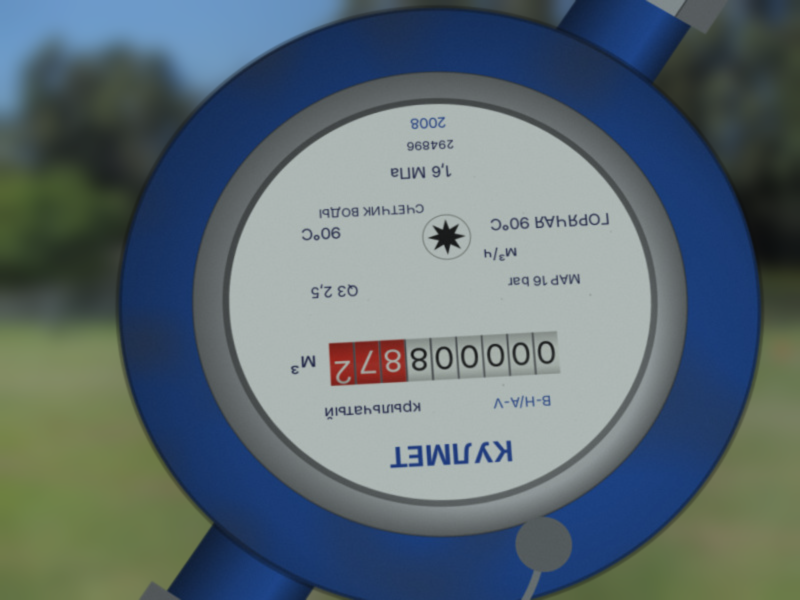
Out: {"value": 8.872, "unit": "m³"}
